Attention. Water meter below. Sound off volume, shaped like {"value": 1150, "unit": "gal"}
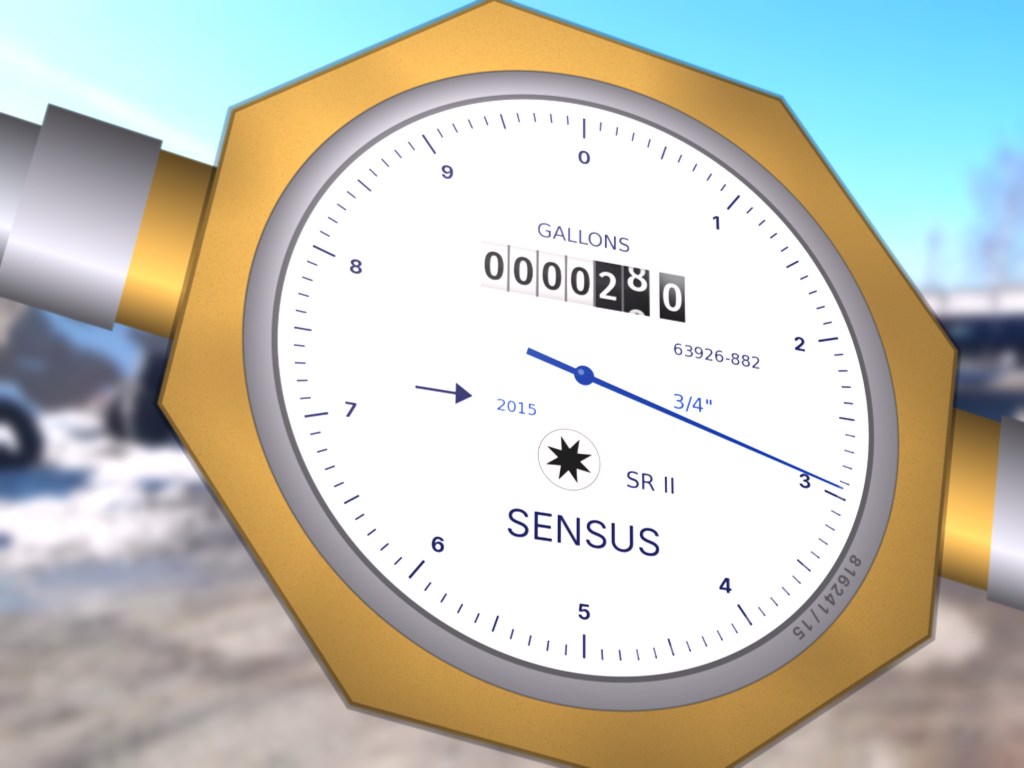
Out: {"value": 282.9, "unit": "gal"}
